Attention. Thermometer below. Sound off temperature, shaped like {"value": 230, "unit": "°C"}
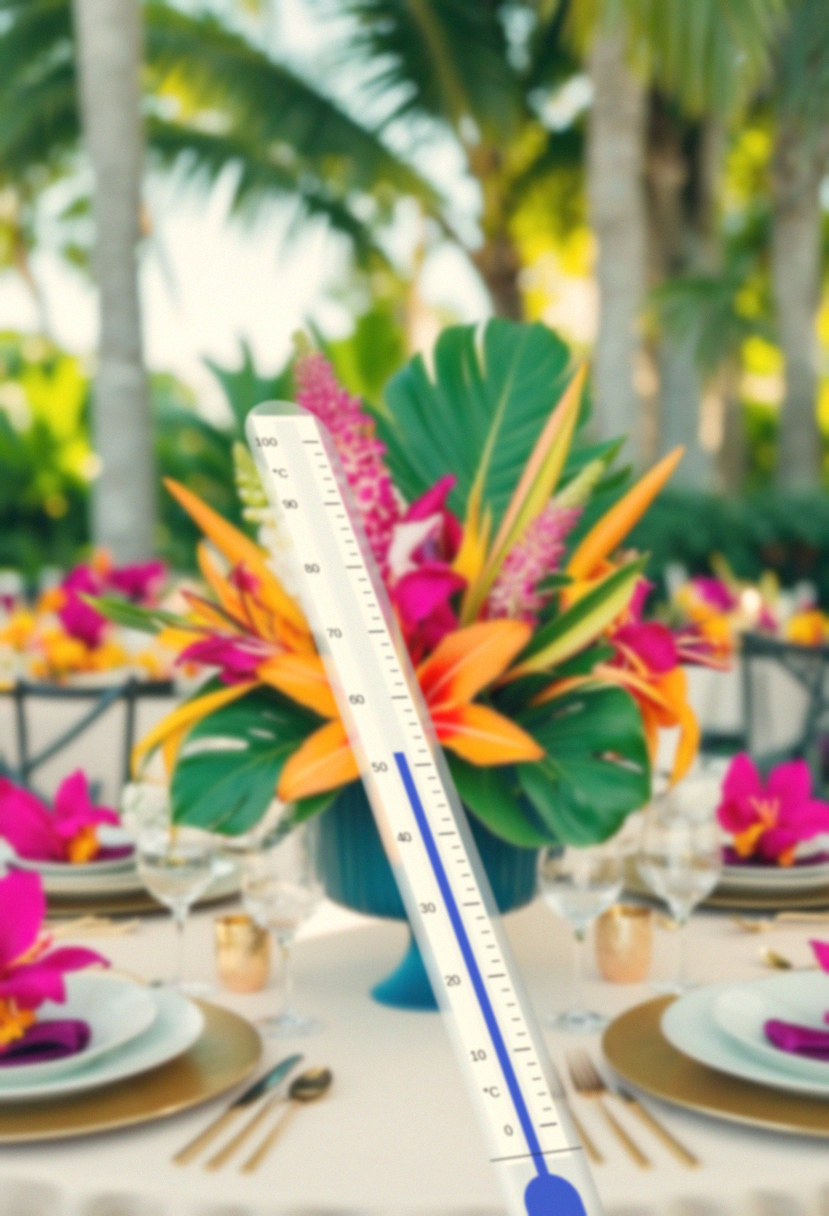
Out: {"value": 52, "unit": "°C"}
